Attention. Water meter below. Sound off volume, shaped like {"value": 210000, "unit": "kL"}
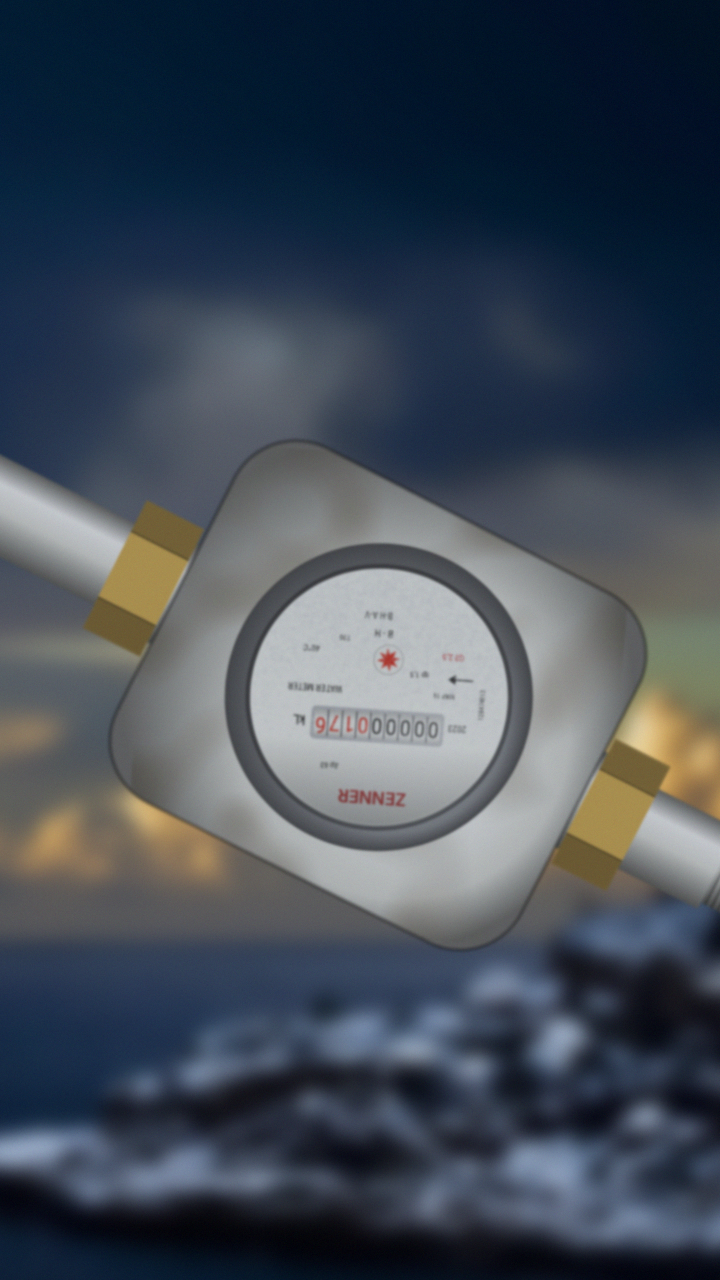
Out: {"value": 0.0176, "unit": "kL"}
